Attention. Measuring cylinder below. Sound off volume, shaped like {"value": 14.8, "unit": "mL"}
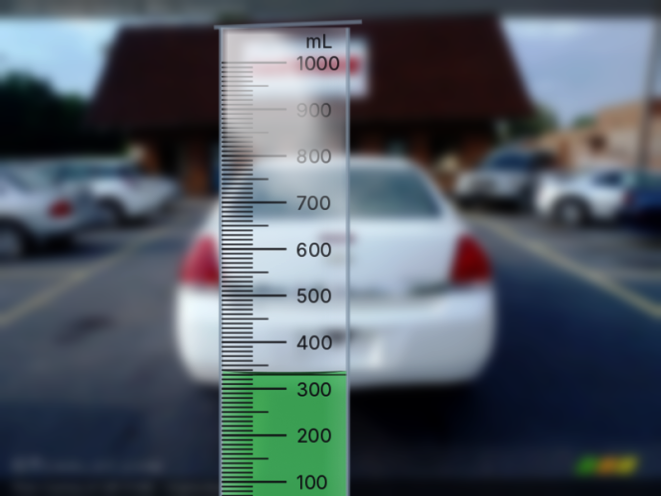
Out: {"value": 330, "unit": "mL"}
